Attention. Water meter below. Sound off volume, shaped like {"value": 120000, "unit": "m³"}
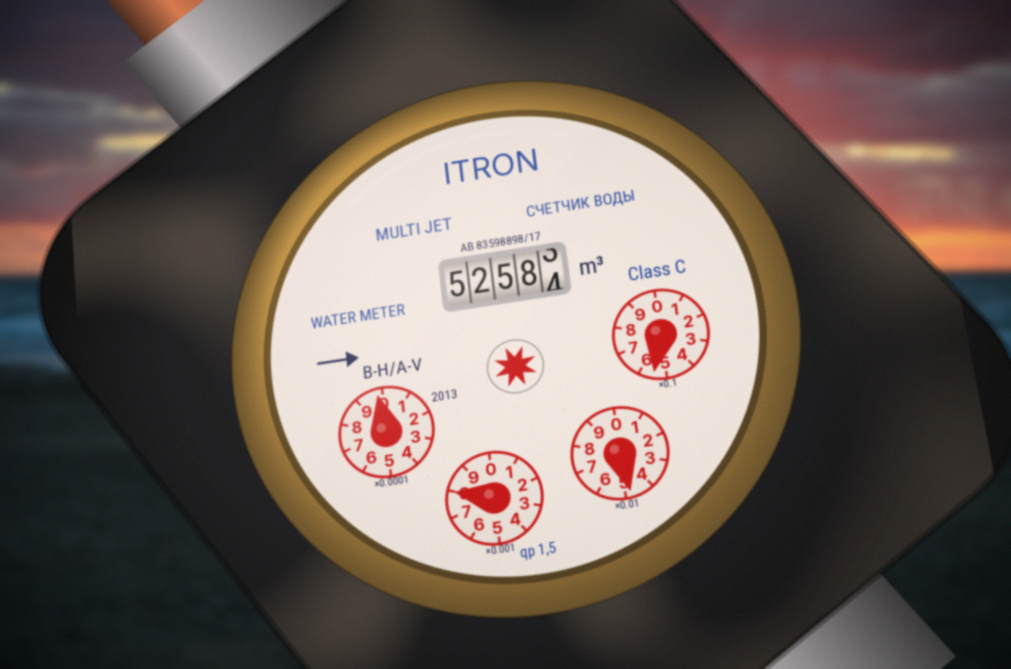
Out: {"value": 52583.5479, "unit": "m³"}
